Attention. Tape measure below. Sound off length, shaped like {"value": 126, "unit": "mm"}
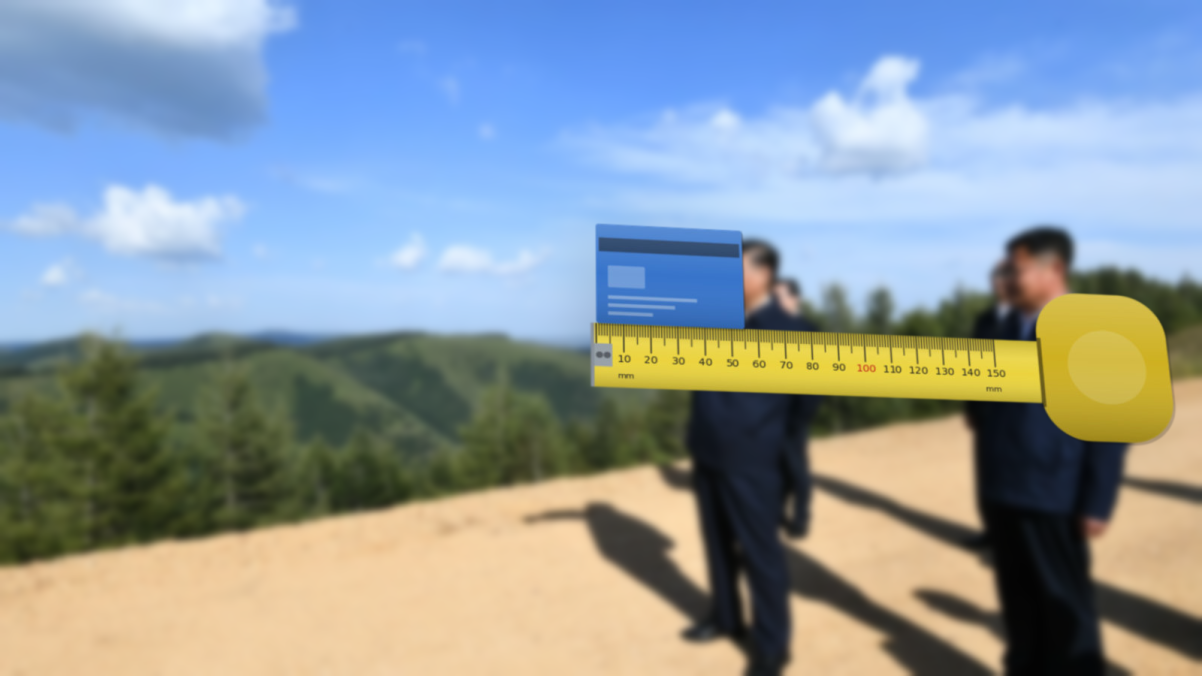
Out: {"value": 55, "unit": "mm"}
